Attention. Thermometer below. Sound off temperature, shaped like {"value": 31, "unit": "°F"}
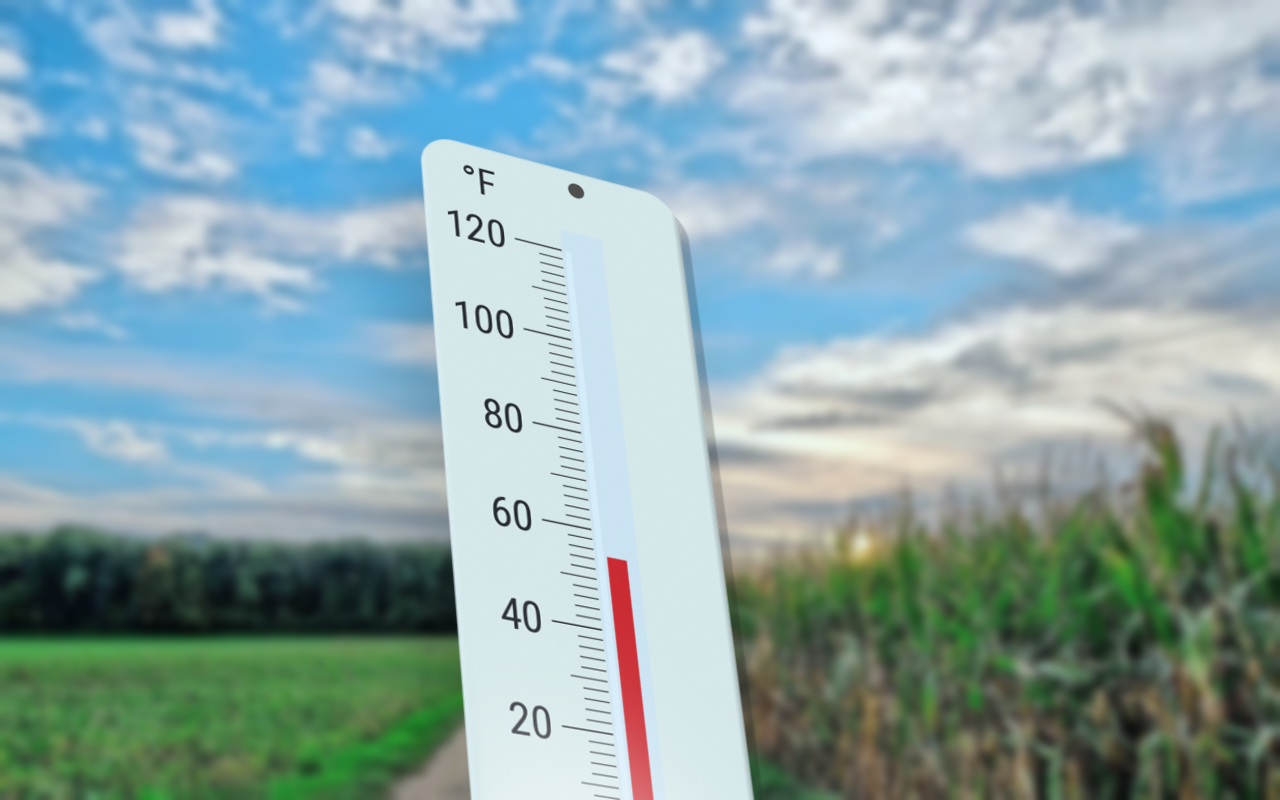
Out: {"value": 55, "unit": "°F"}
